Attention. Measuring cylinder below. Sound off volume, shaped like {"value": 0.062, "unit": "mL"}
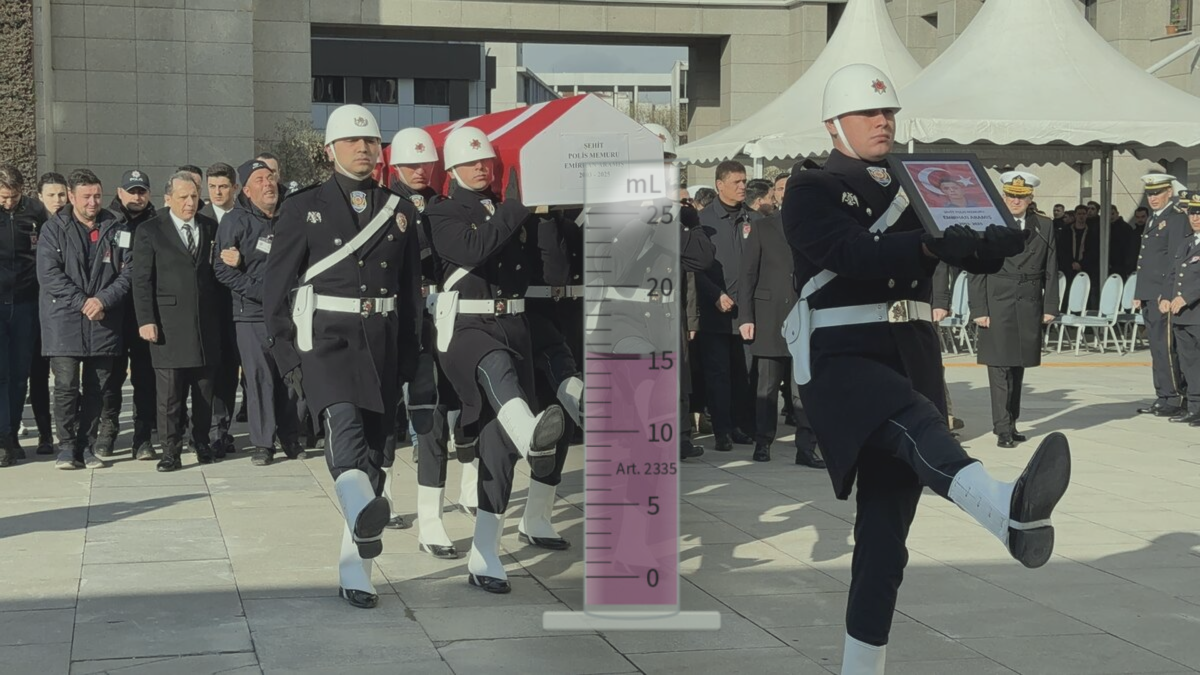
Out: {"value": 15, "unit": "mL"}
